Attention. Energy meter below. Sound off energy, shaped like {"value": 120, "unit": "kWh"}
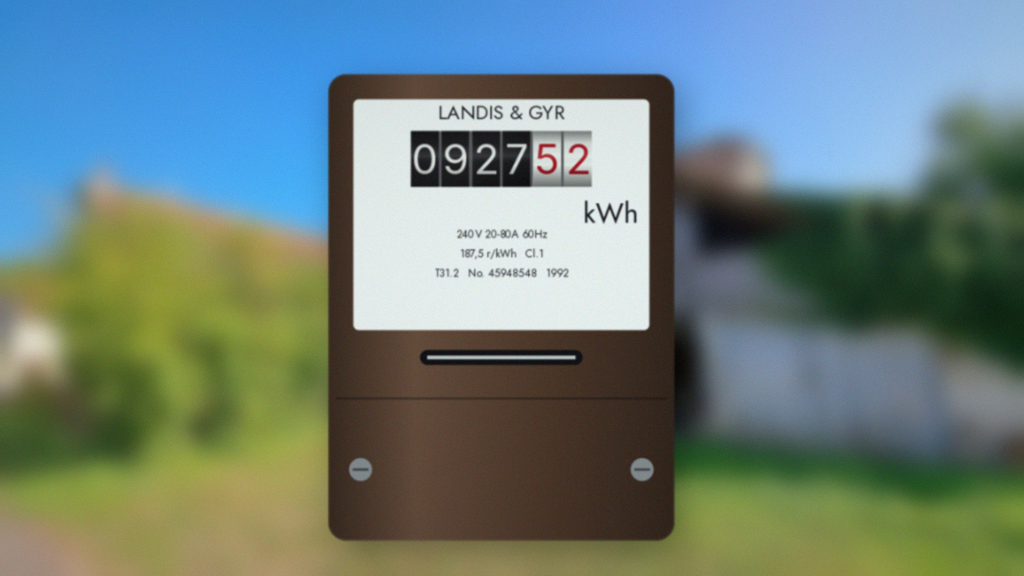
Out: {"value": 927.52, "unit": "kWh"}
